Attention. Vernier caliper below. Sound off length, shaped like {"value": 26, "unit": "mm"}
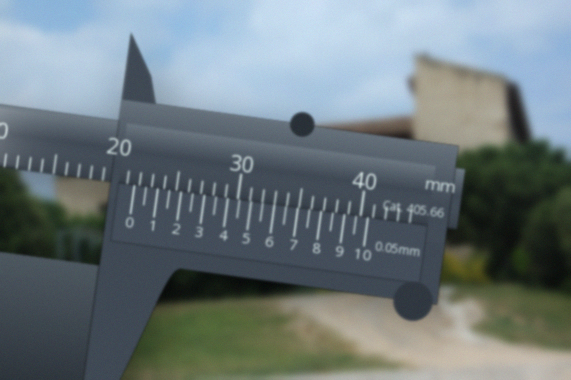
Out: {"value": 21.6, "unit": "mm"}
